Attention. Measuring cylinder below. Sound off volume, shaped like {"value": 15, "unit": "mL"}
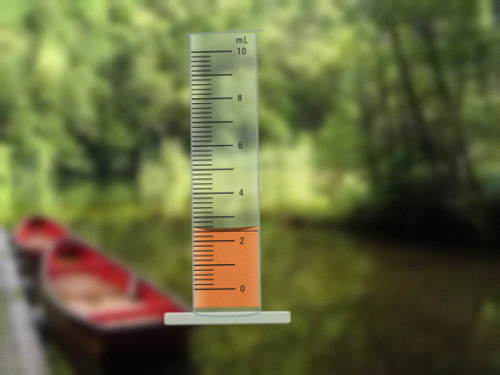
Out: {"value": 2.4, "unit": "mL"}
